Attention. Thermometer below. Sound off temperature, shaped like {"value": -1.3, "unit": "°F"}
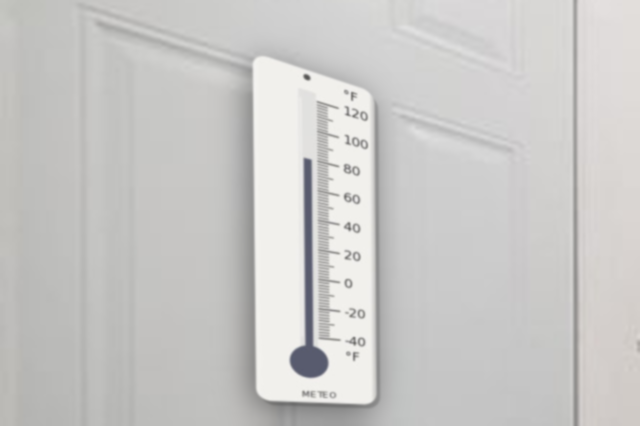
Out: {"value": 80, "unit": "°F"}
